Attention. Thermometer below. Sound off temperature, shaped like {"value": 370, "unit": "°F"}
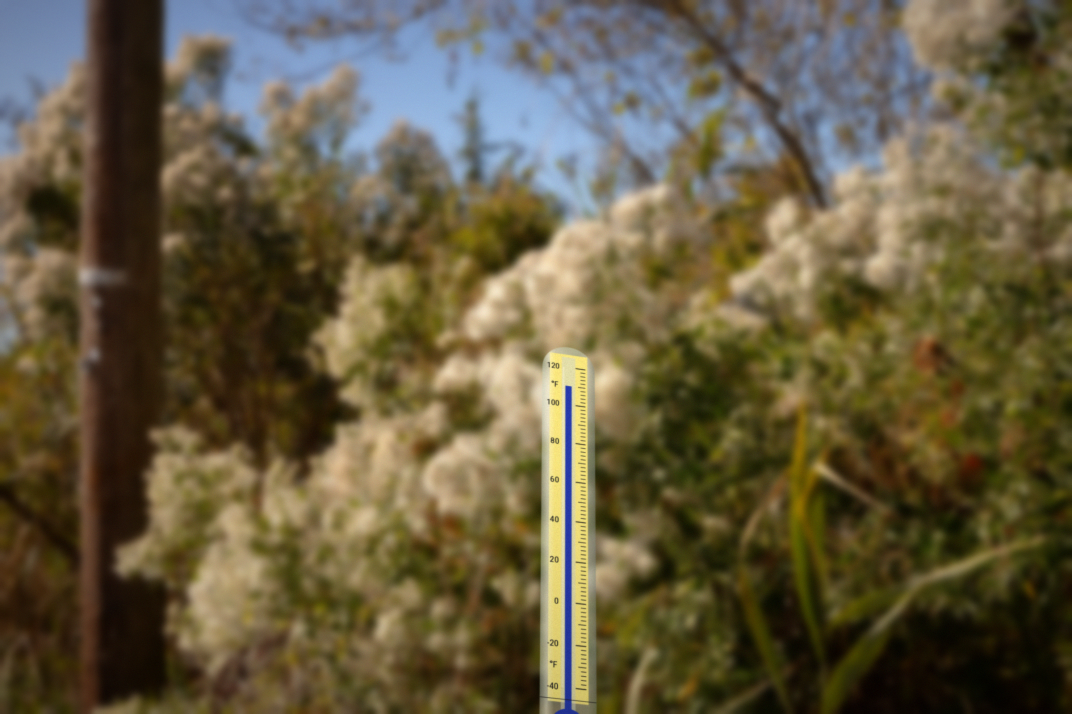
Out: {"value": 110, "unit": "°F"}
